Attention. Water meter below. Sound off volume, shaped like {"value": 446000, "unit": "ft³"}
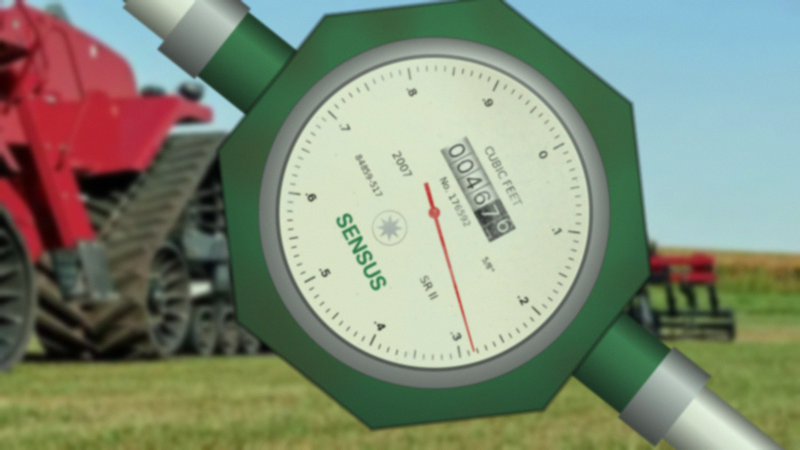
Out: {"value": 4676.28, "unit": "ft³"}
